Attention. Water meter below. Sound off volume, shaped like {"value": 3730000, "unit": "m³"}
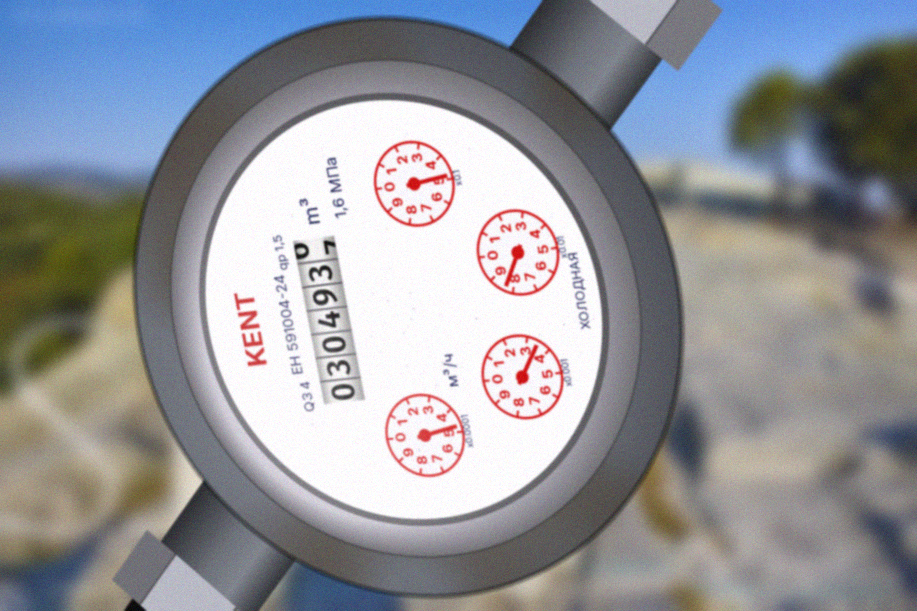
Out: {"value": 304936.4834, "unit": "m³"}
